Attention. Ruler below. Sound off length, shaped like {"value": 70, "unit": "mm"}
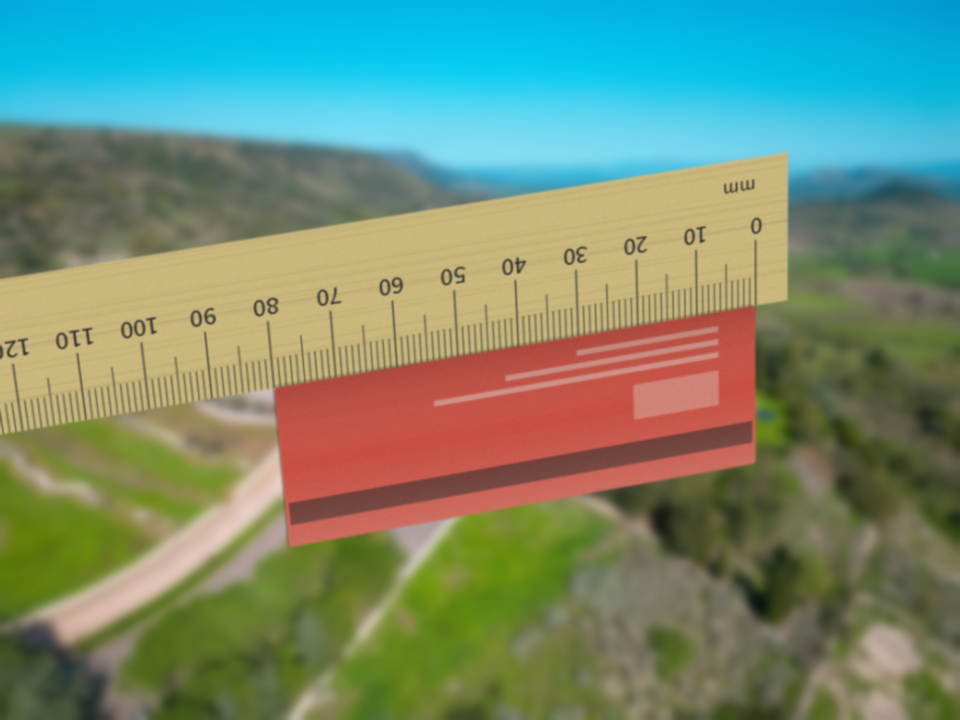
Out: {"value": 80, "unit": "mm"}
